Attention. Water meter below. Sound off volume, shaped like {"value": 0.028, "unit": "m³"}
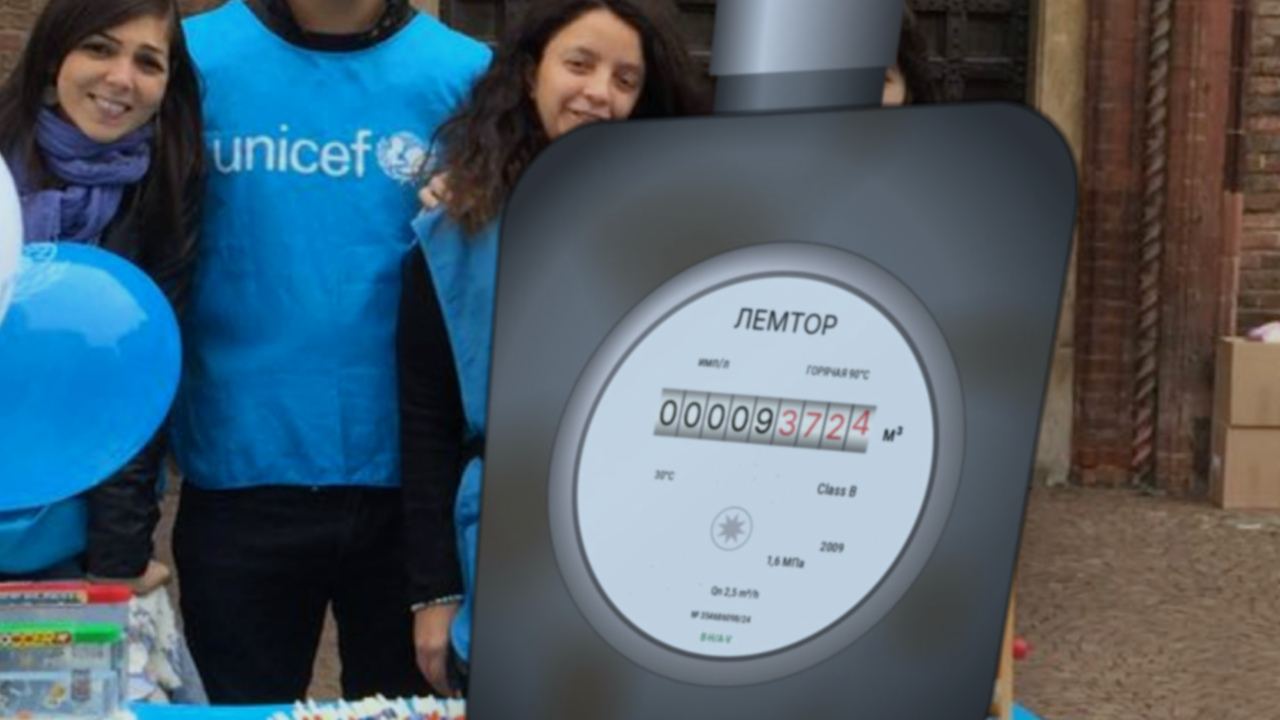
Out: {"value": 9.3724, "unit": "m³"}
